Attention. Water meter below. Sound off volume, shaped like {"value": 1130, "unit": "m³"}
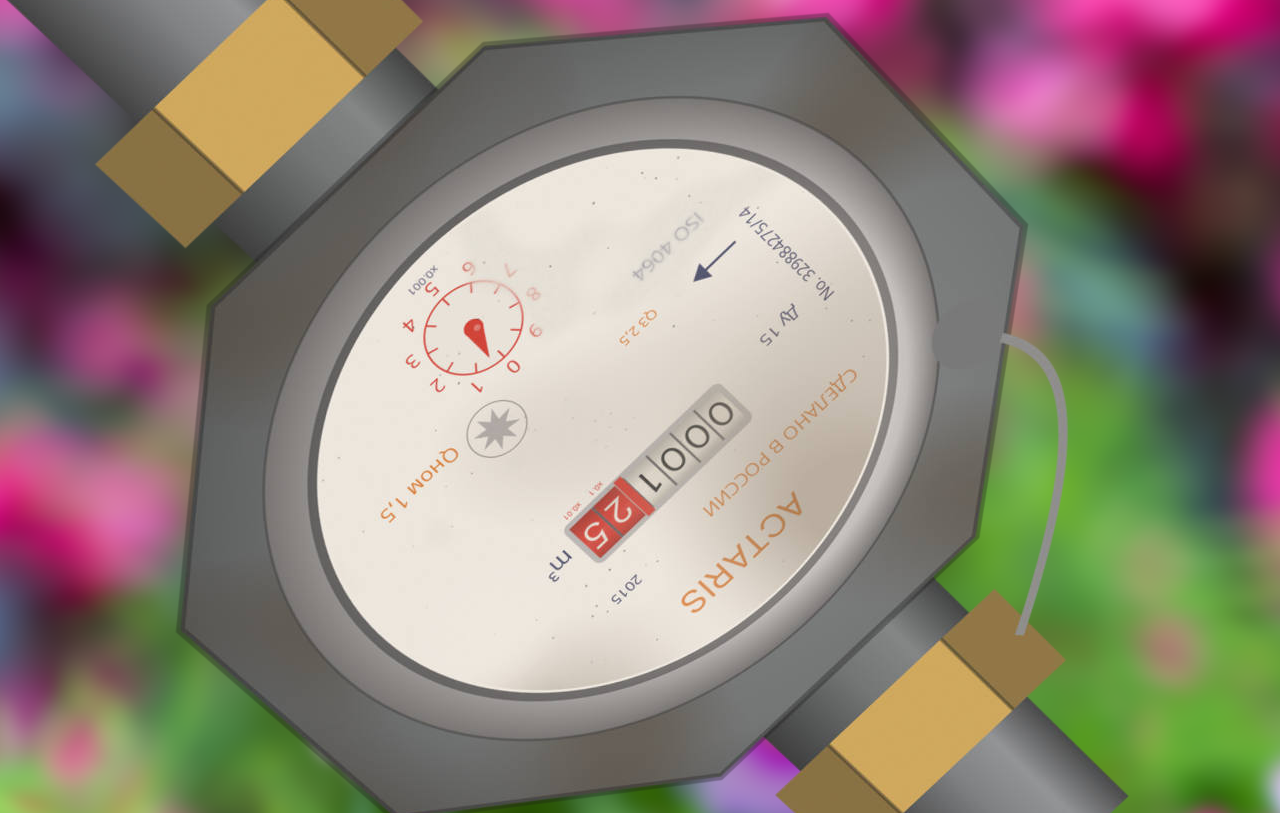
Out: {"value": 1.250, "unit": "m³"}
